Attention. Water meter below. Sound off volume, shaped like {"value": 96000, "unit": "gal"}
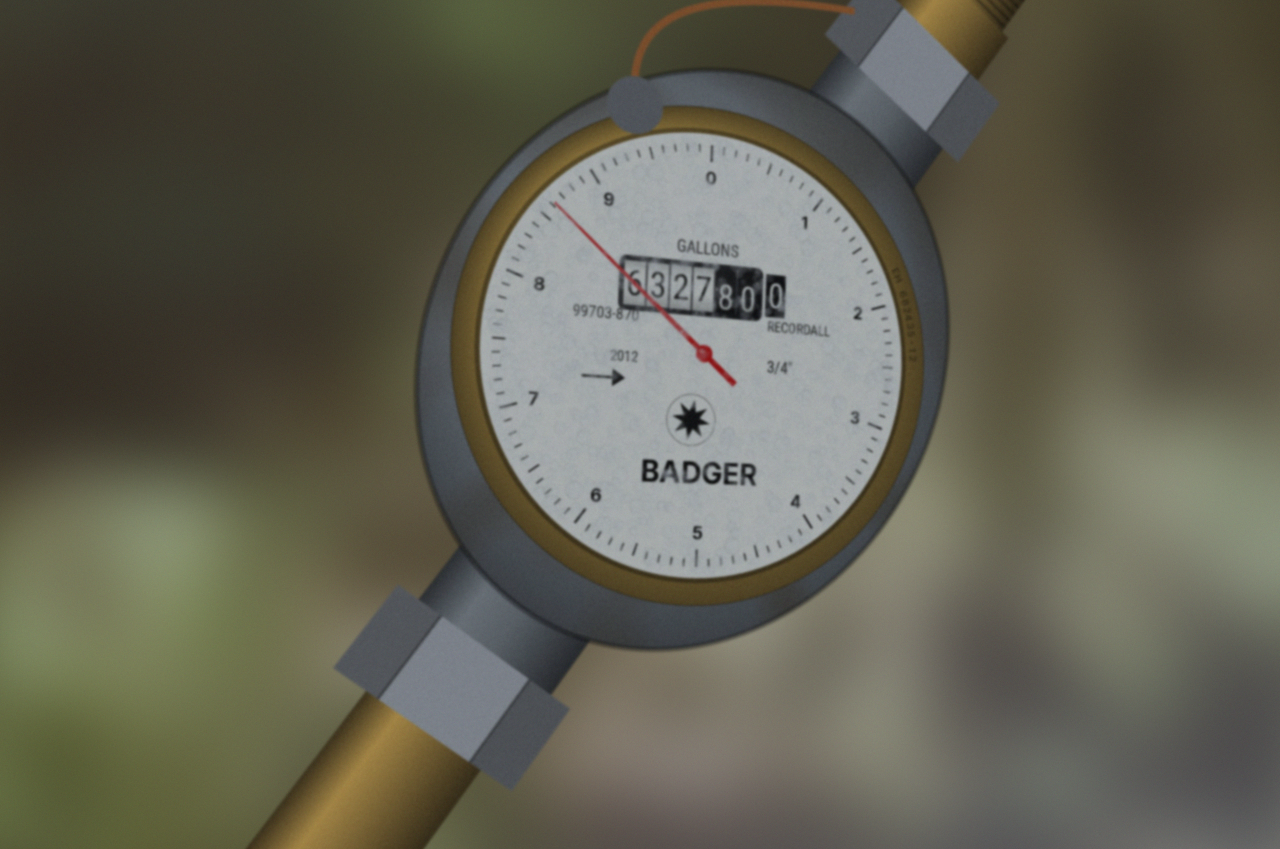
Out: {"value": 6327798.6, "unit": "gal"}
